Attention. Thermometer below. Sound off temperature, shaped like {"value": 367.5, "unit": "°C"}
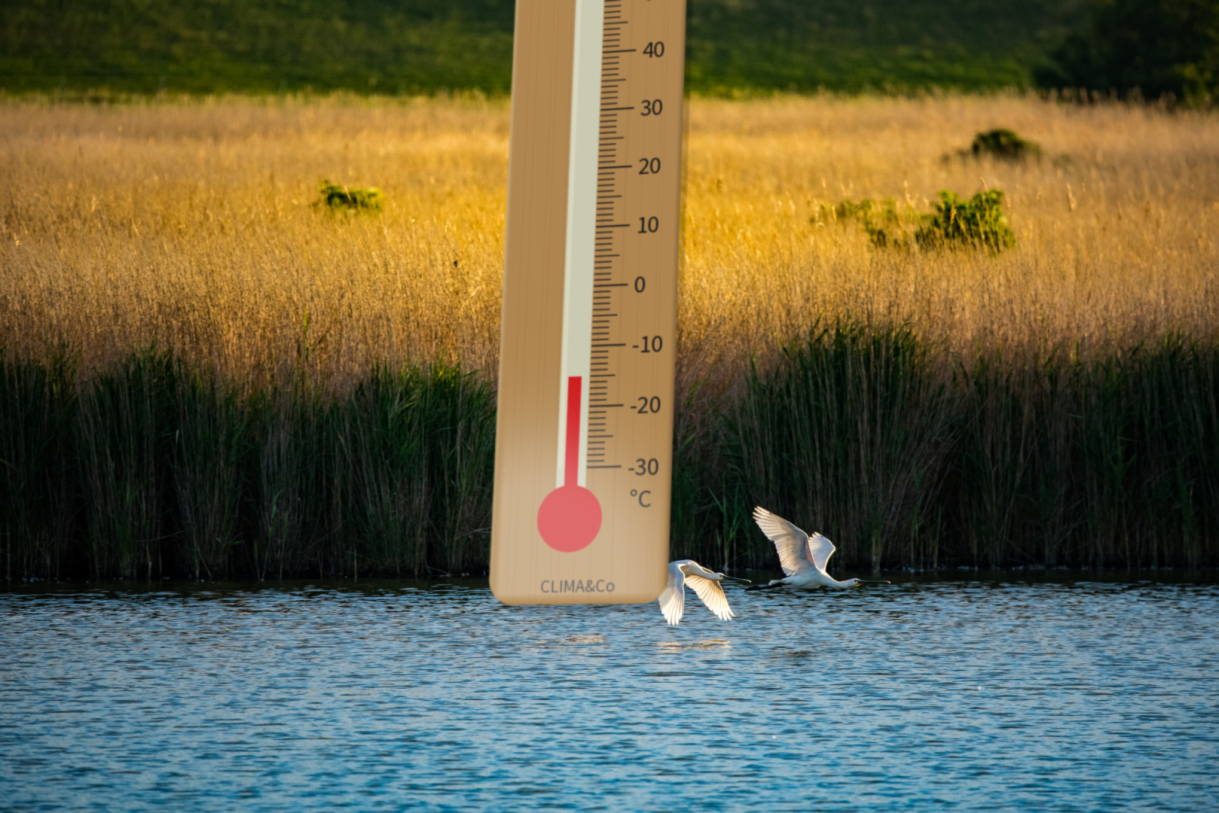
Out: {"value": -15, "unit": "°C"}
